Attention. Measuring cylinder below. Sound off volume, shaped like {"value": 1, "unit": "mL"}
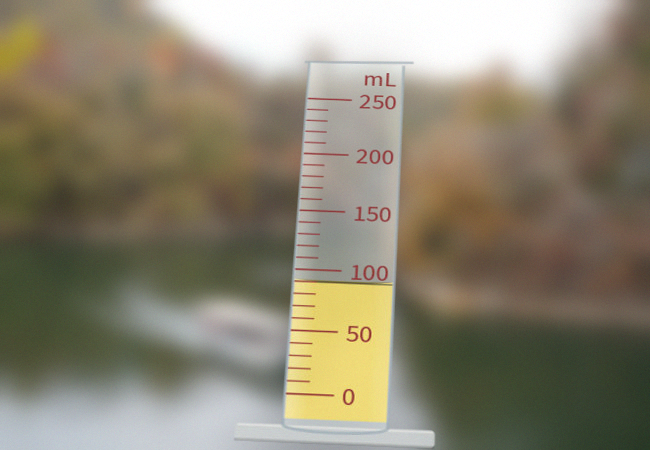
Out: {"value": 90, "unit": "mL"}
